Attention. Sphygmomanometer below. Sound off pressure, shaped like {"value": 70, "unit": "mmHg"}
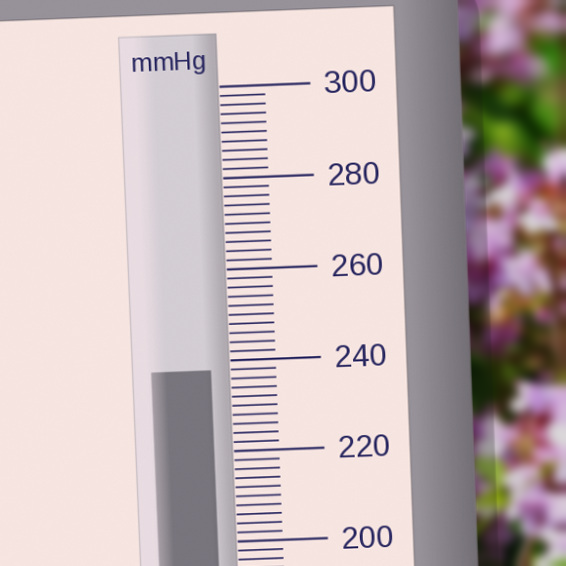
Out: {"value": 238, "unit": "mmHg"}
